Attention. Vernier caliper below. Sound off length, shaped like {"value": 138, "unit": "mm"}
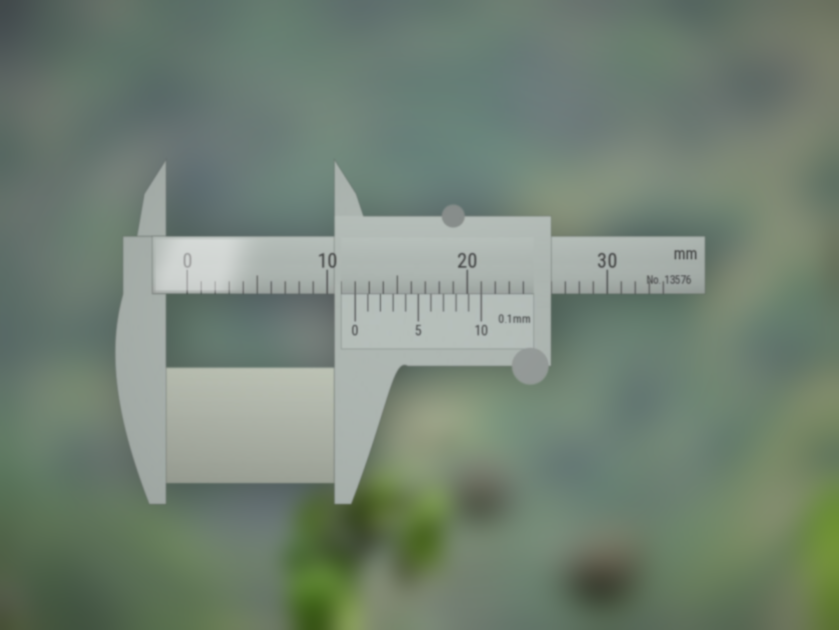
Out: {"value": 12.0, "unit": "mm"}
